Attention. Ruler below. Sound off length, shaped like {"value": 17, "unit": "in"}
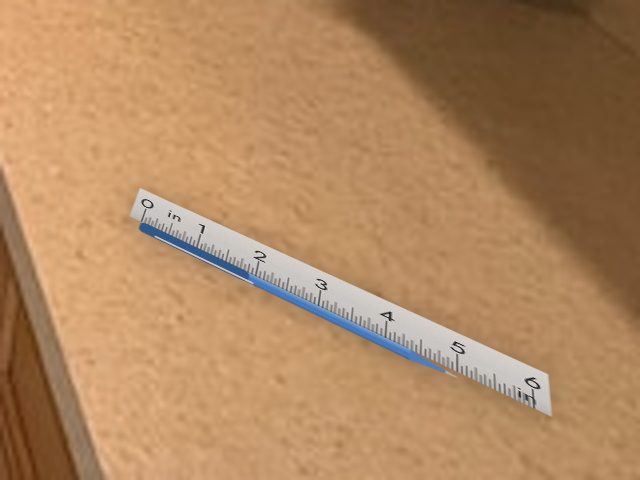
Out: {"value": 5, "unit": "in"}
